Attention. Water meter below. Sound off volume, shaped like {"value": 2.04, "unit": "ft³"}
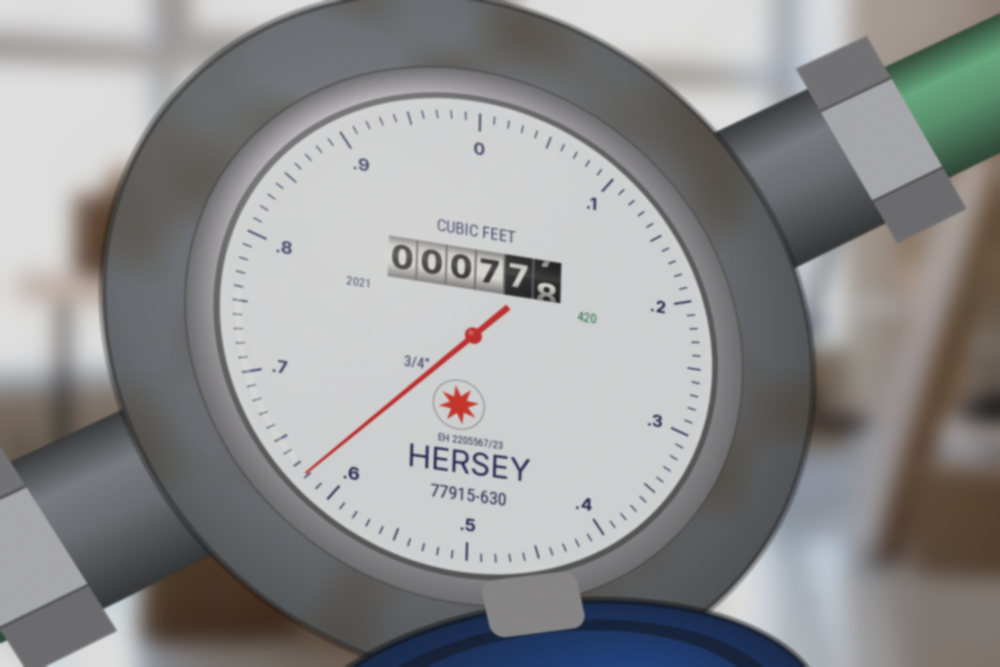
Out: {"value": 777.62, "unit": "ft³"}
